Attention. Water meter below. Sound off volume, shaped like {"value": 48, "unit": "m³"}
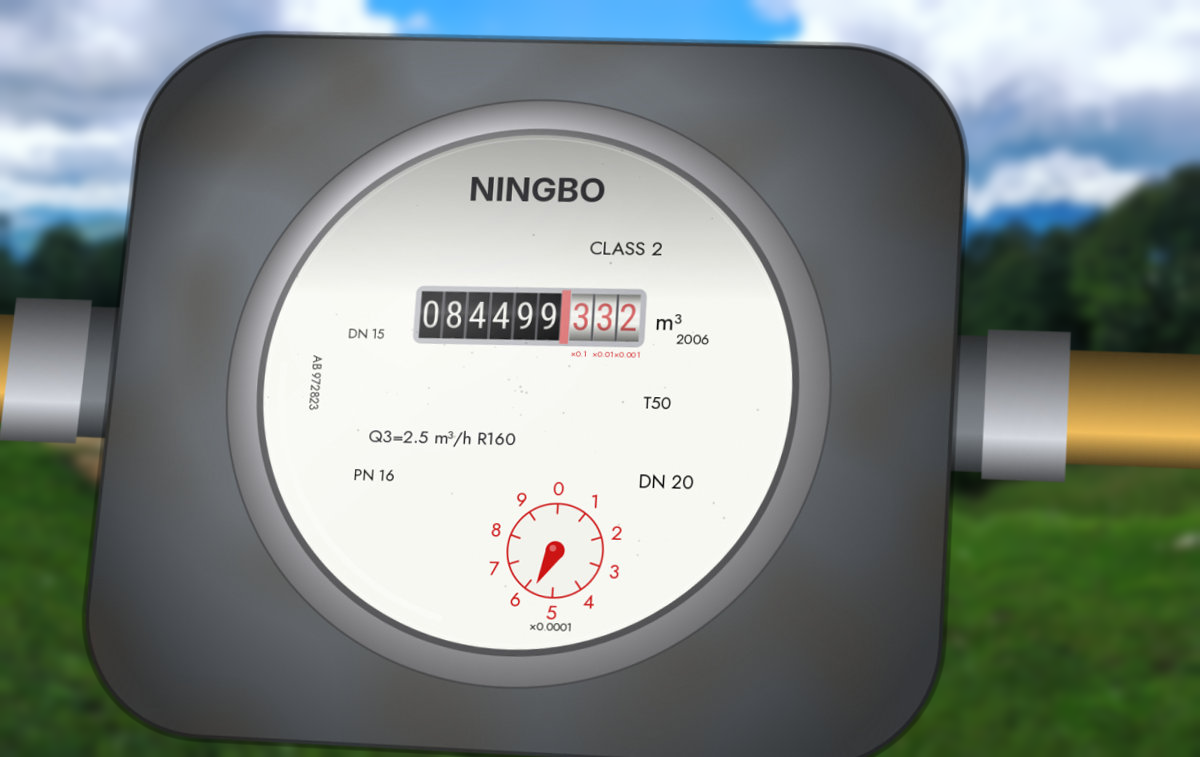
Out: {"value": 84499.3325, "unit": "m³"}
